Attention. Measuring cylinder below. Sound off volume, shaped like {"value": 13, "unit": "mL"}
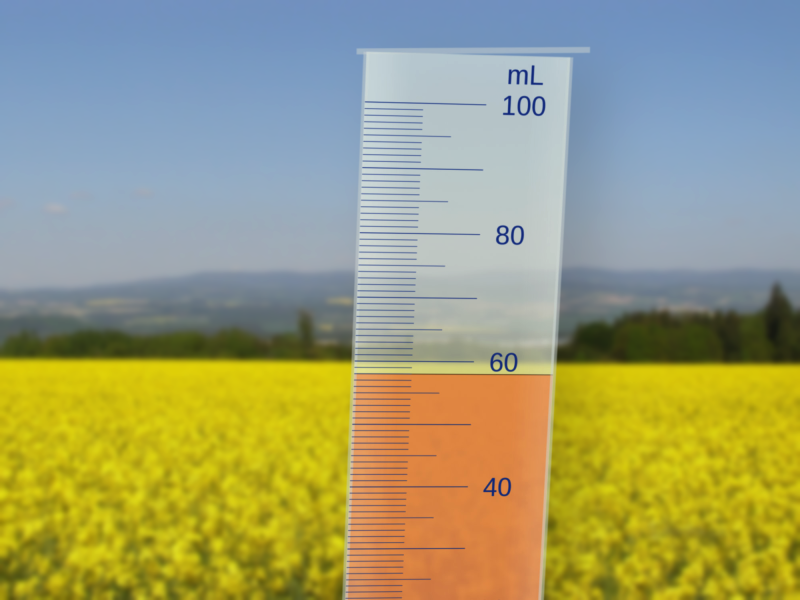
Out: {"value": 58, "unit": "mL"}
